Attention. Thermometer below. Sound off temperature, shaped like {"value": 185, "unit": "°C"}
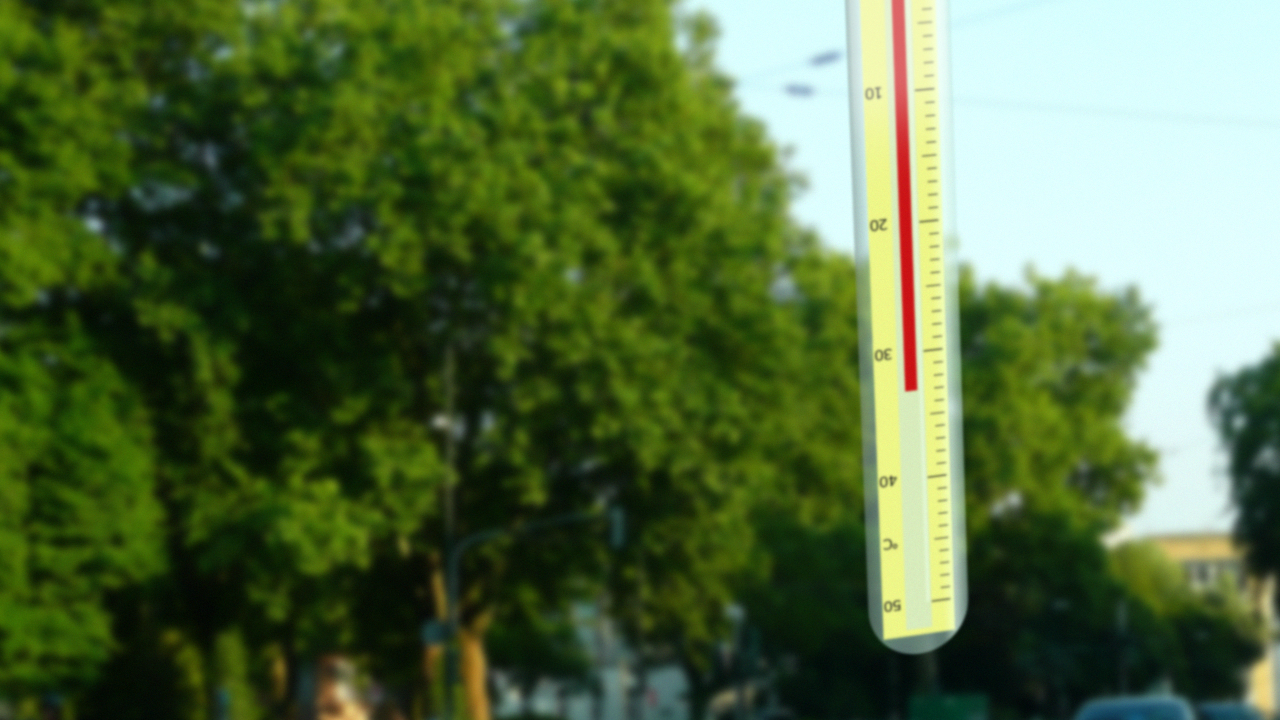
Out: {"value": 33, "unit": "°C"}
